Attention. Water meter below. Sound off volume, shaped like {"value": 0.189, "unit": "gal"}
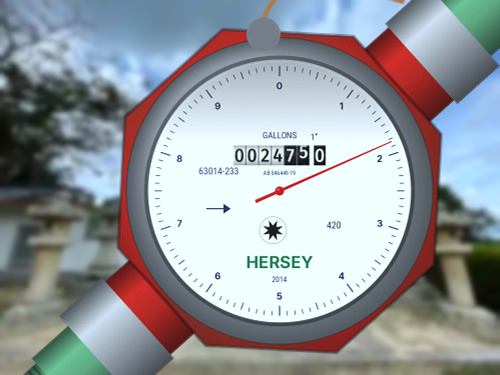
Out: {"value": 24751.8, "unit": "gal"}
